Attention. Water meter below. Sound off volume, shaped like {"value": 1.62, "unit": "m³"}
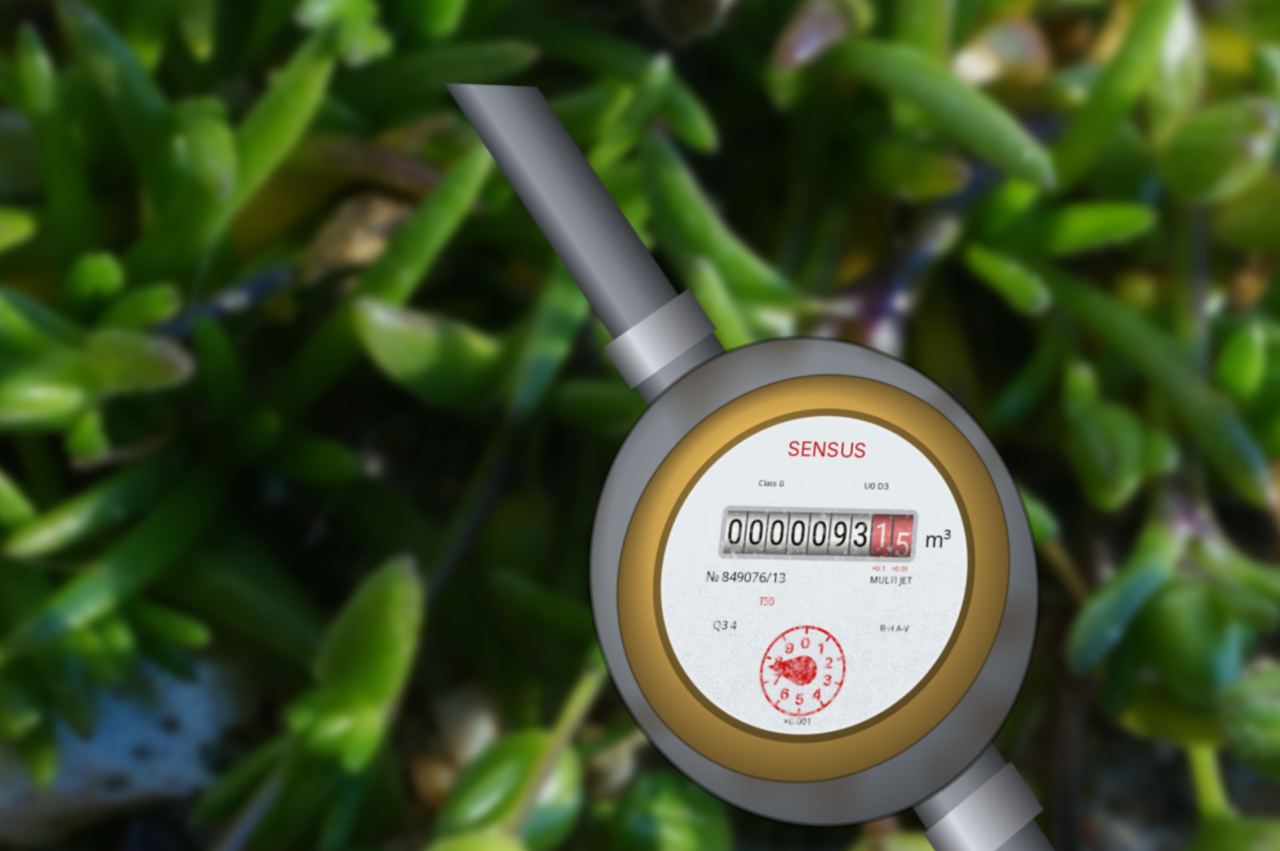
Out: {"value": 93.147, "unit": "m³"}
